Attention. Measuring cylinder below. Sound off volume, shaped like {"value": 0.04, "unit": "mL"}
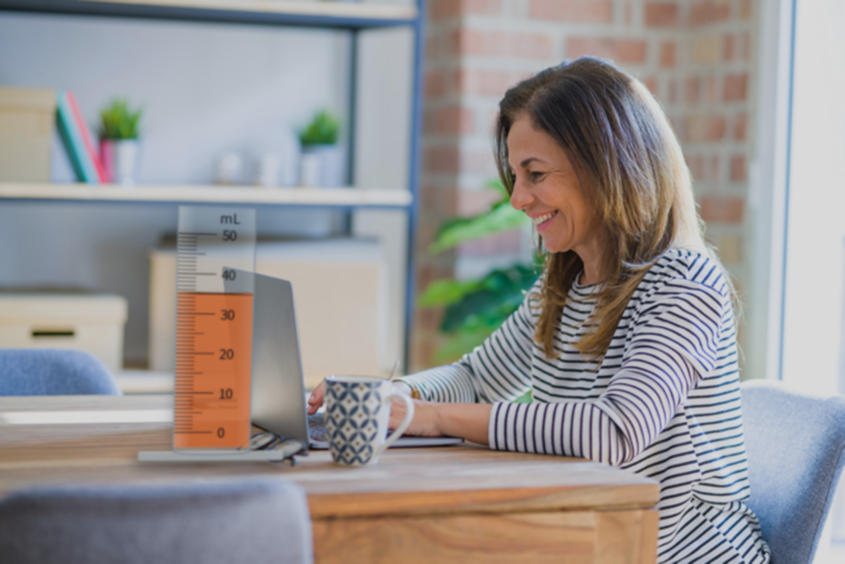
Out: {"value": 35, "unit": "mL"}
